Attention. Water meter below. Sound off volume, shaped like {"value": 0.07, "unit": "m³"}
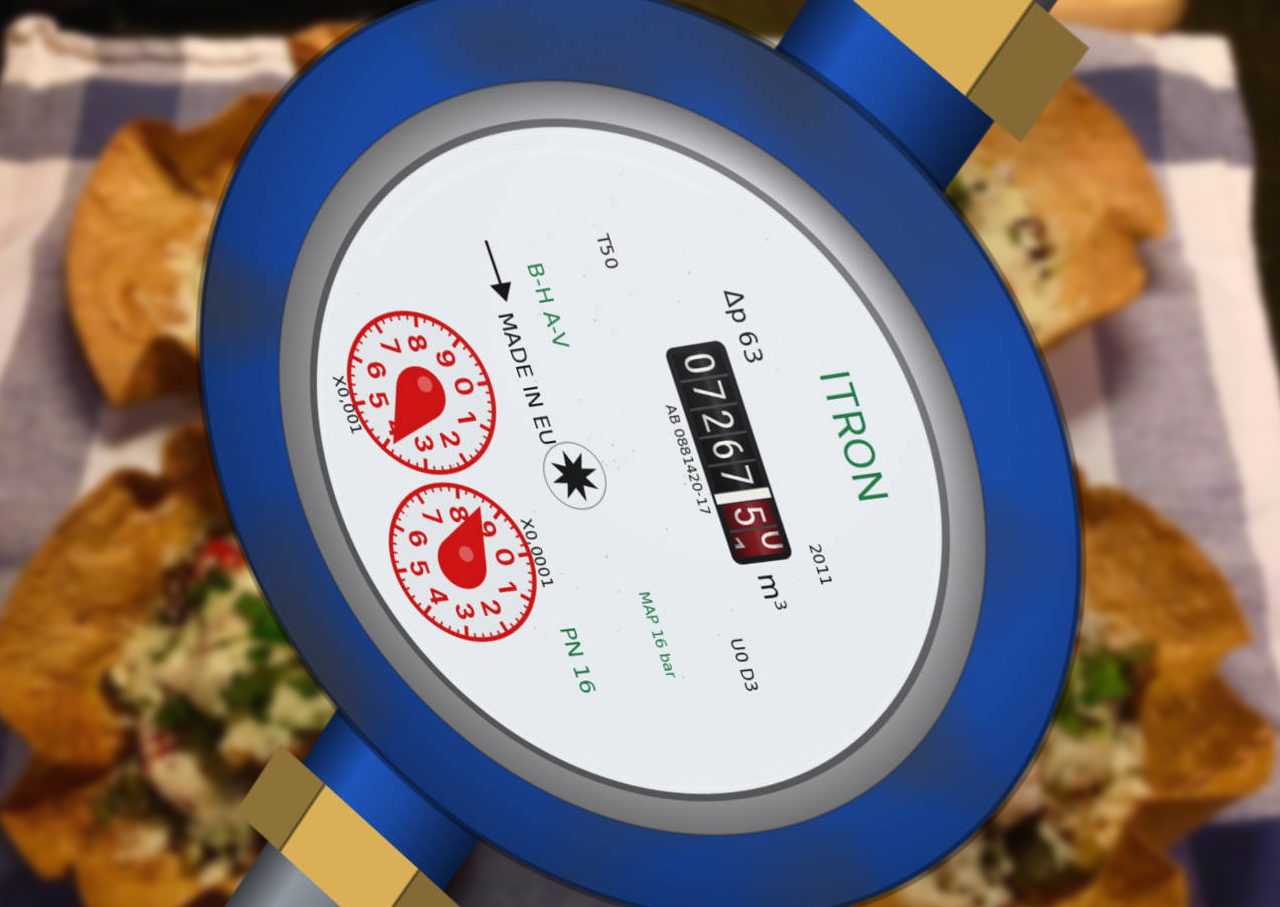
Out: {"value": 7267.5038, "unit": "m³"}
